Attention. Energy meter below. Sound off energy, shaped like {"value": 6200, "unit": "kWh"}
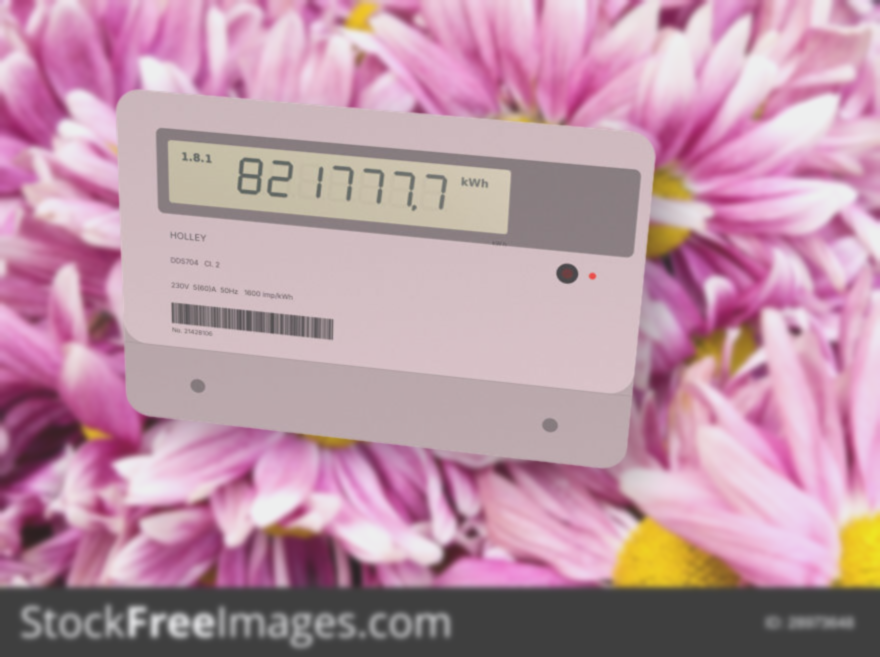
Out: {"value": 821777.7, "unit": "kWh"}
